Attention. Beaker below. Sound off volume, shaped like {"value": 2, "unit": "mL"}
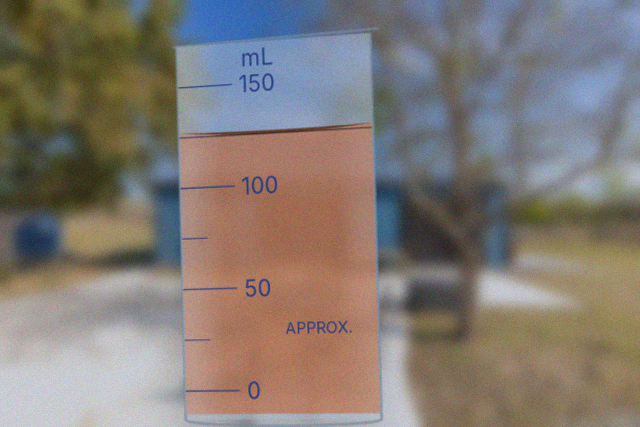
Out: {"value": 125, "unit": "mL"}
